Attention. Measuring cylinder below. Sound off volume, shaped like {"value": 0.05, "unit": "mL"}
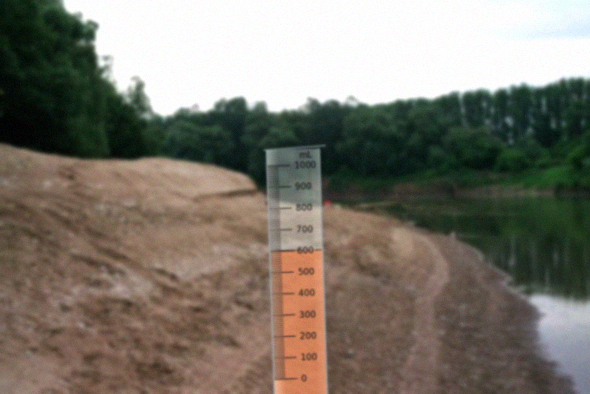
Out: {"value": 600, "unit": "mL"}
